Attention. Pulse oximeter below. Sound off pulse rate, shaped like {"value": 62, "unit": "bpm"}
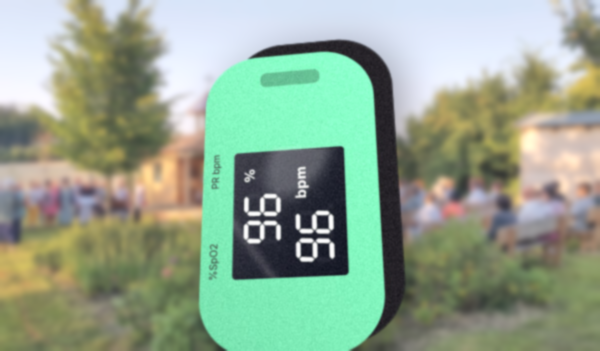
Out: {"value": 96, "unit": "bpm"}
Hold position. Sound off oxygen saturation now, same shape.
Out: {"value": 96, "unit": "%"}
